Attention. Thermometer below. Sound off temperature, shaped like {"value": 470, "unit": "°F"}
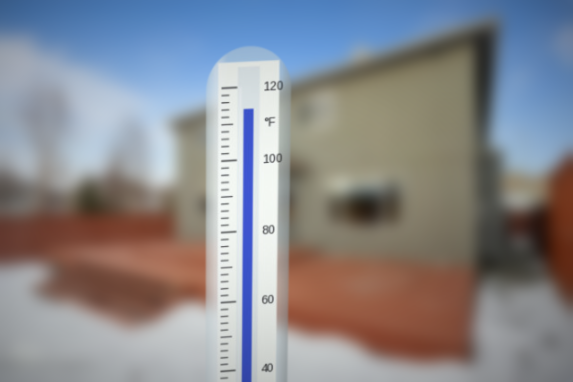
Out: {"value": 114, "unit": "°F"}
